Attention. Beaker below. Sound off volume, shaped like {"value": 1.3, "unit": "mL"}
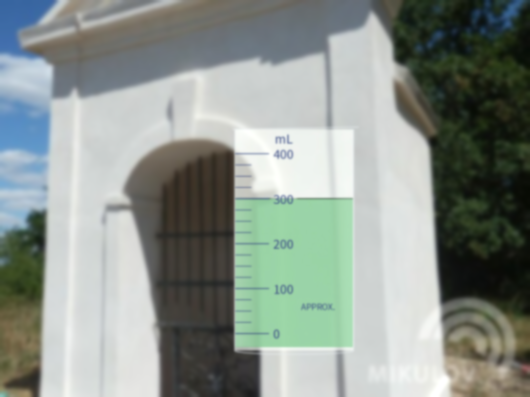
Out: {"value": 300, "unit": "mL"}
